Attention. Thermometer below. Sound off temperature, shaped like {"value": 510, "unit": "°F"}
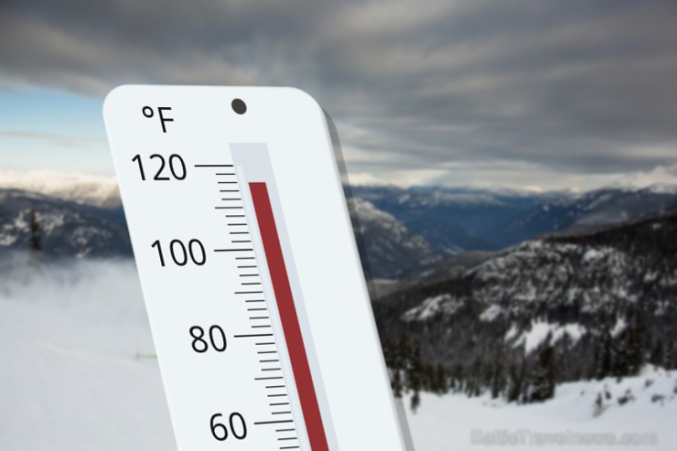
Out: {"value": 116, "unit": "°F"}
